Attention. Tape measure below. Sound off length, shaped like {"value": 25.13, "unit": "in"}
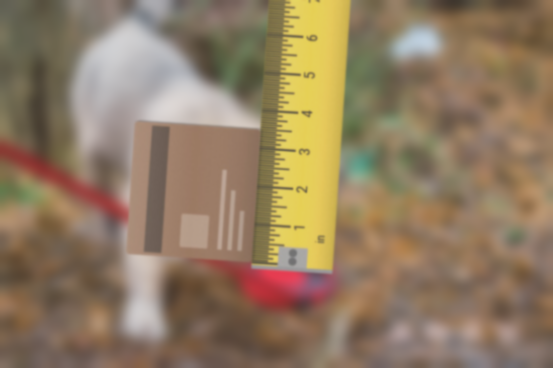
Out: {"value": 3.5, "unit": "in"}
